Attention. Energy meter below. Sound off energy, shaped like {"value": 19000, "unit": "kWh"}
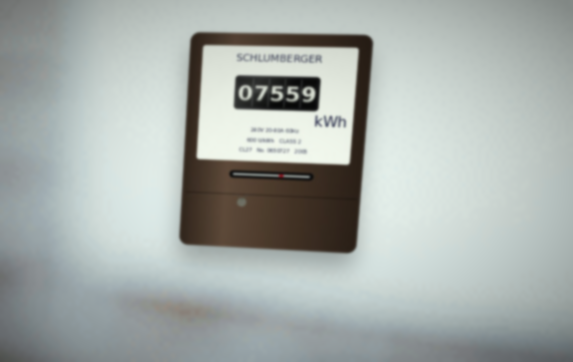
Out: {"value": 7559, "unit": "kWh"}
